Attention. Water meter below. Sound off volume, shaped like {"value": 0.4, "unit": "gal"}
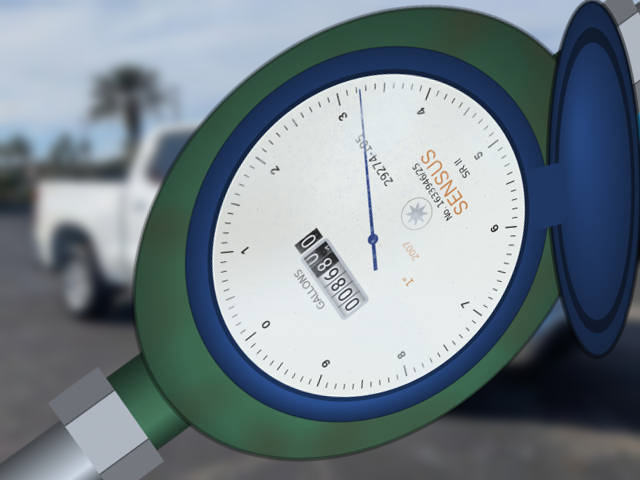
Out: {"value": 86803.2, "unit": "gal"}
